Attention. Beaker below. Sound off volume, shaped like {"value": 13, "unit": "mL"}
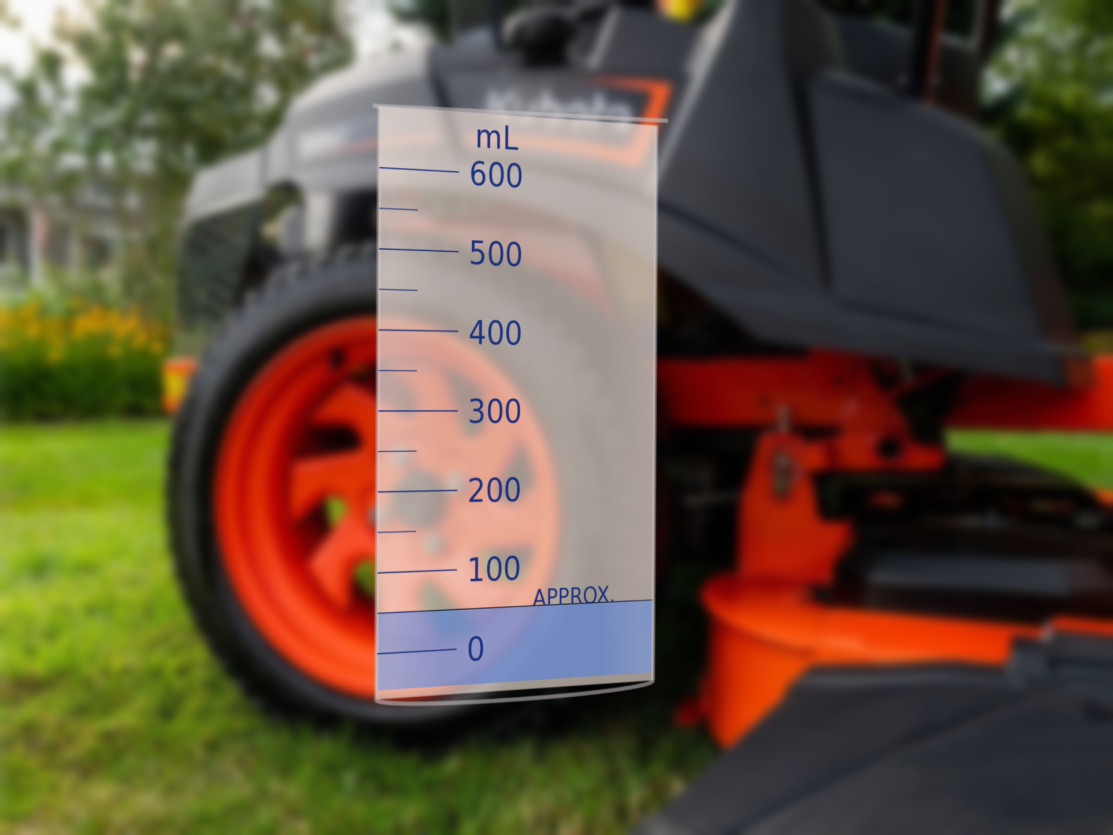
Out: {"value": 50, "unit": "mL"}
